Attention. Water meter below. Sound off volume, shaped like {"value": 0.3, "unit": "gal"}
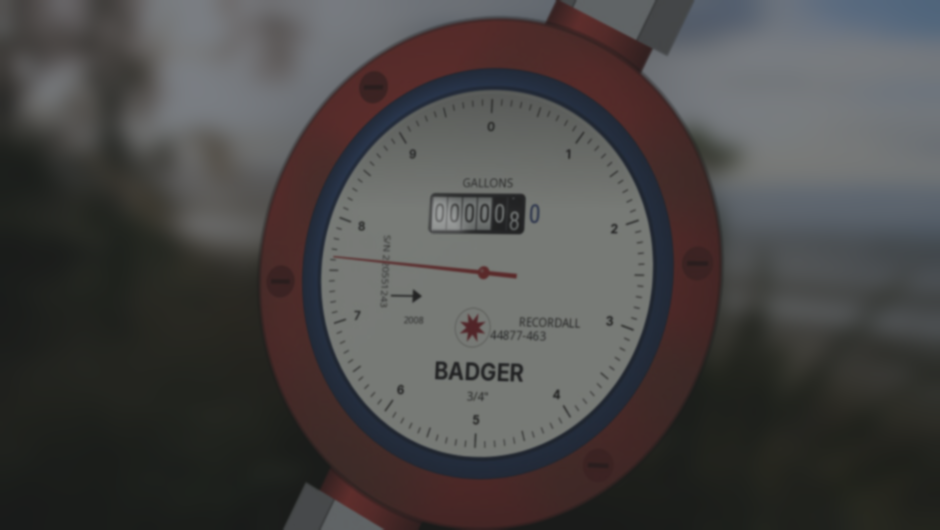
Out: {"value": 77.6, "unit": "gal"}
